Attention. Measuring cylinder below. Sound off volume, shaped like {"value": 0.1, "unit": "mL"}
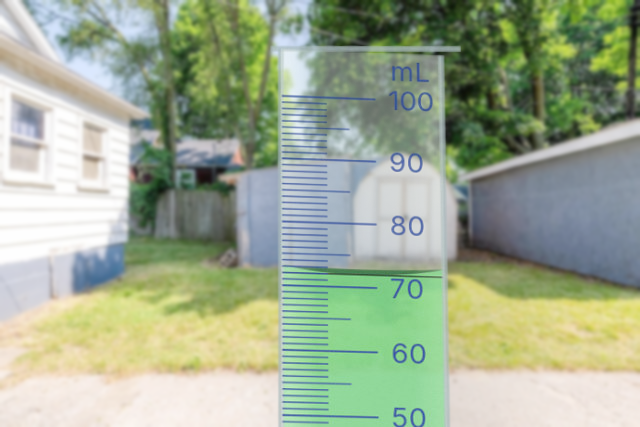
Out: {"value": 72, "unit": "mL"}
